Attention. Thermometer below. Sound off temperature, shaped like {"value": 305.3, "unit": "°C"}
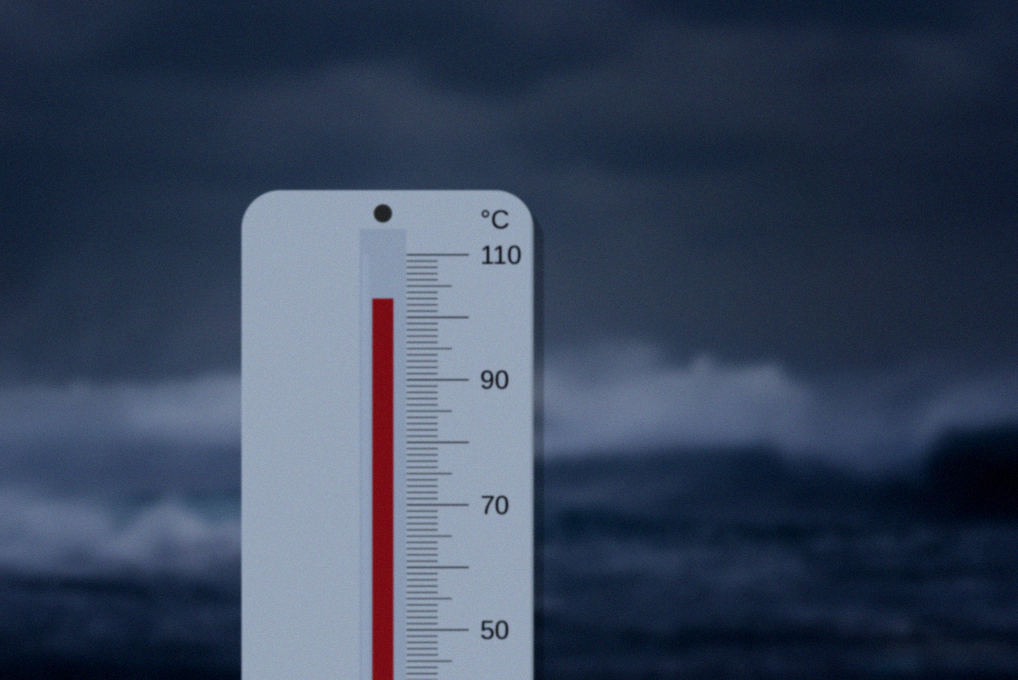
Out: {"value": 103, "unit": "°C"}
